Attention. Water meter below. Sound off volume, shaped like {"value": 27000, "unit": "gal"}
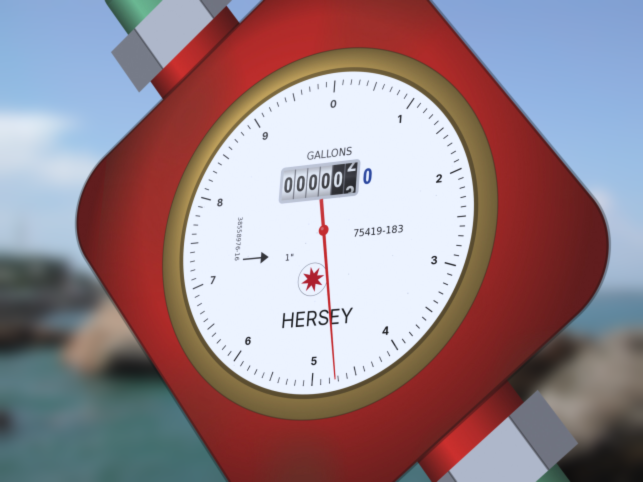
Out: {"value": 24.7, "unit": "gal"}
